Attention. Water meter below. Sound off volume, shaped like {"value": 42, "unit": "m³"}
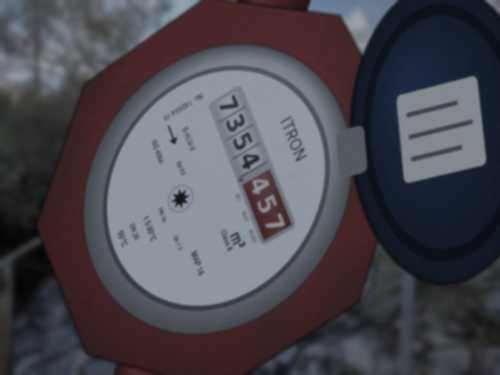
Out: {"value": 7354.457, "unit": "m³"}
